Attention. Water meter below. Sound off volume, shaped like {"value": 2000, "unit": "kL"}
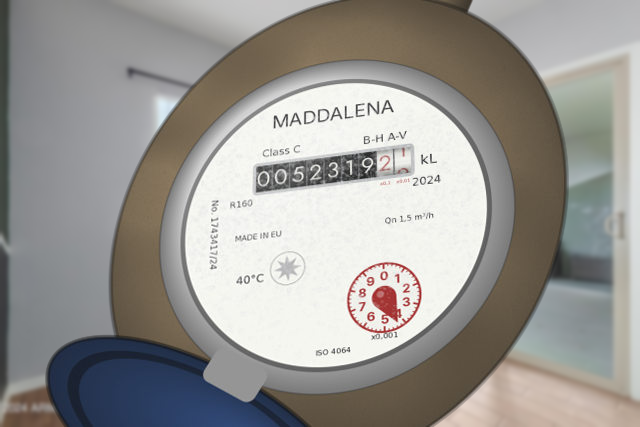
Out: {"value": 52319.214, "unit": "kL"}
